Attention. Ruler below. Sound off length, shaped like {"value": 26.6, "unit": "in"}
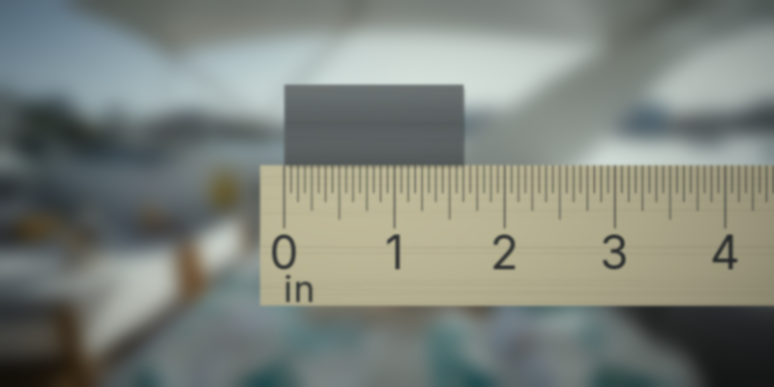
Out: {"value": 1.625, "unit": "in"}
